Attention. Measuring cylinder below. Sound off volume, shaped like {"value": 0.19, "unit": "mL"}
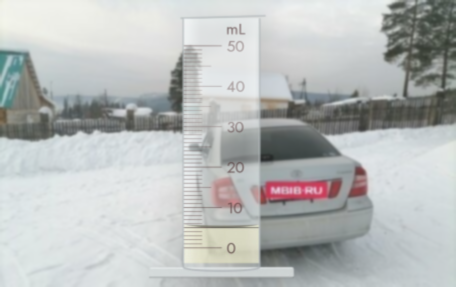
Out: {"value": 5, "unit": "mL"}
